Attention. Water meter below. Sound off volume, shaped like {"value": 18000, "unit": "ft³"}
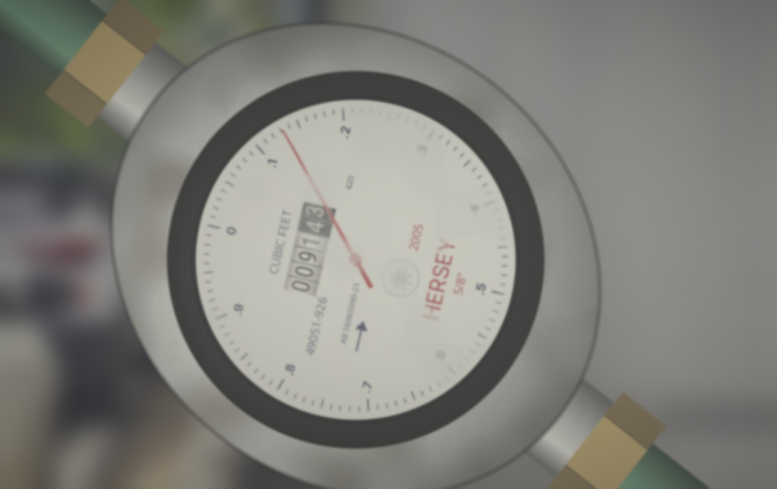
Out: {"value": 9143.13, "unit": "ft³"}
